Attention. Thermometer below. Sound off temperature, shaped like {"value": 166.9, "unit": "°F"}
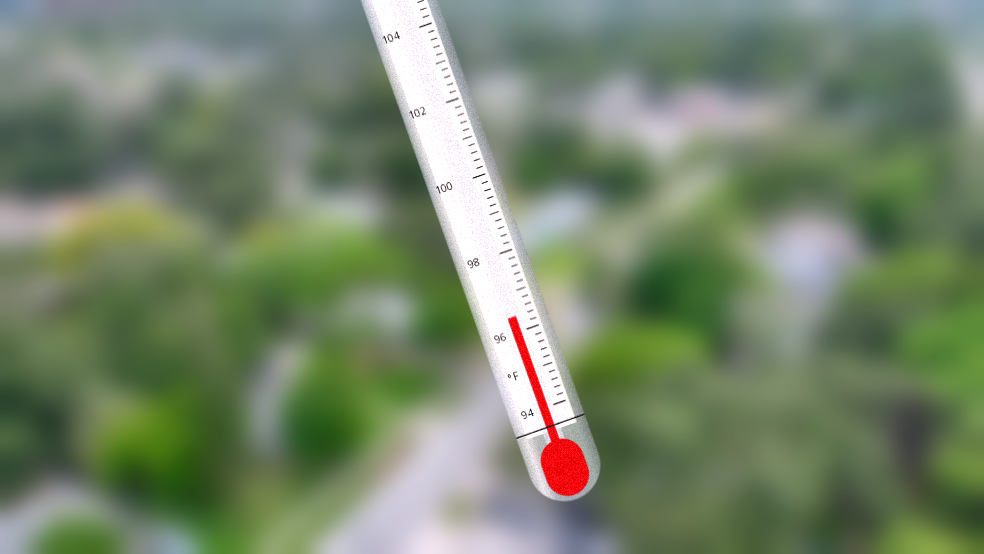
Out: {"value": 96.4, "unit": "°F"}
